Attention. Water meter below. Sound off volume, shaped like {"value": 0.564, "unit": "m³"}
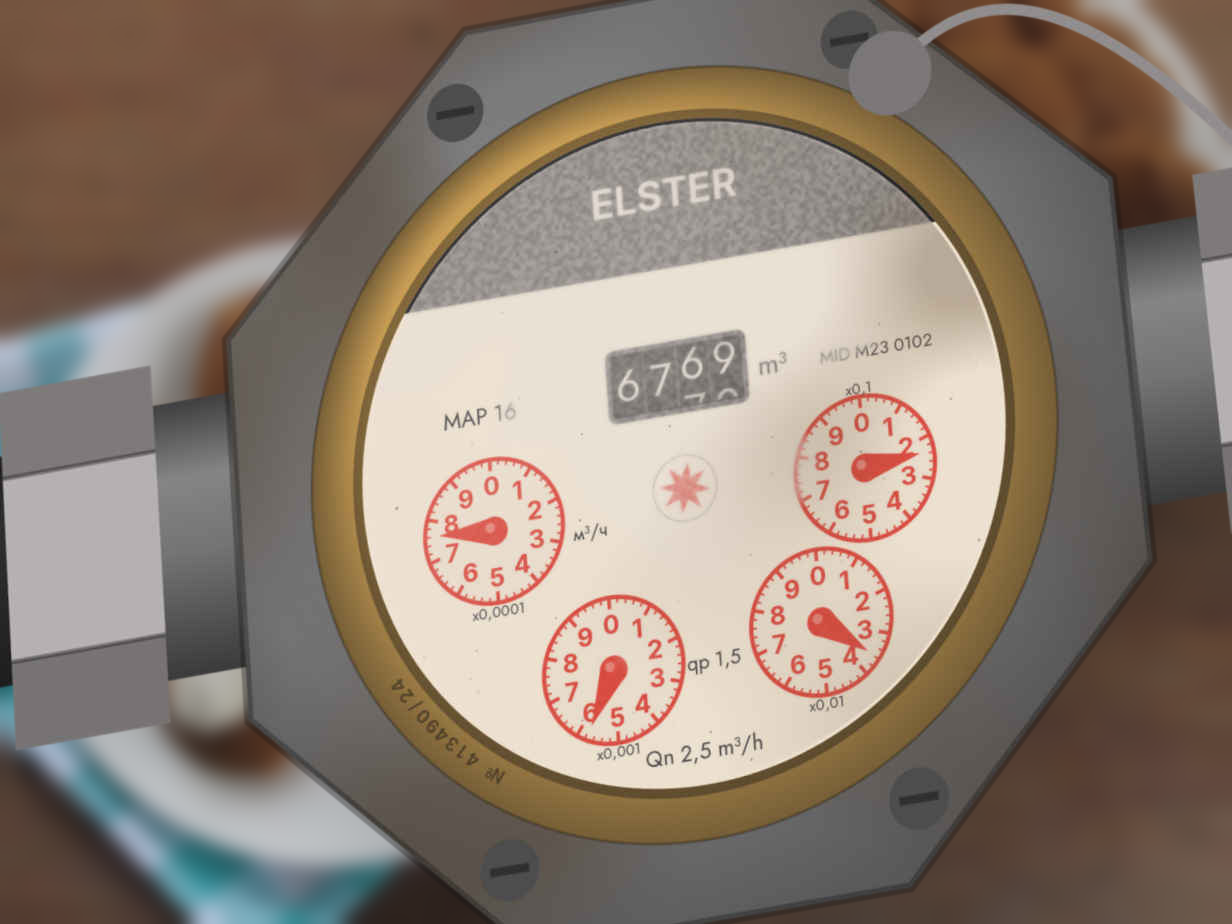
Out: {"value": 6769.2357, "unit": "m³"}
